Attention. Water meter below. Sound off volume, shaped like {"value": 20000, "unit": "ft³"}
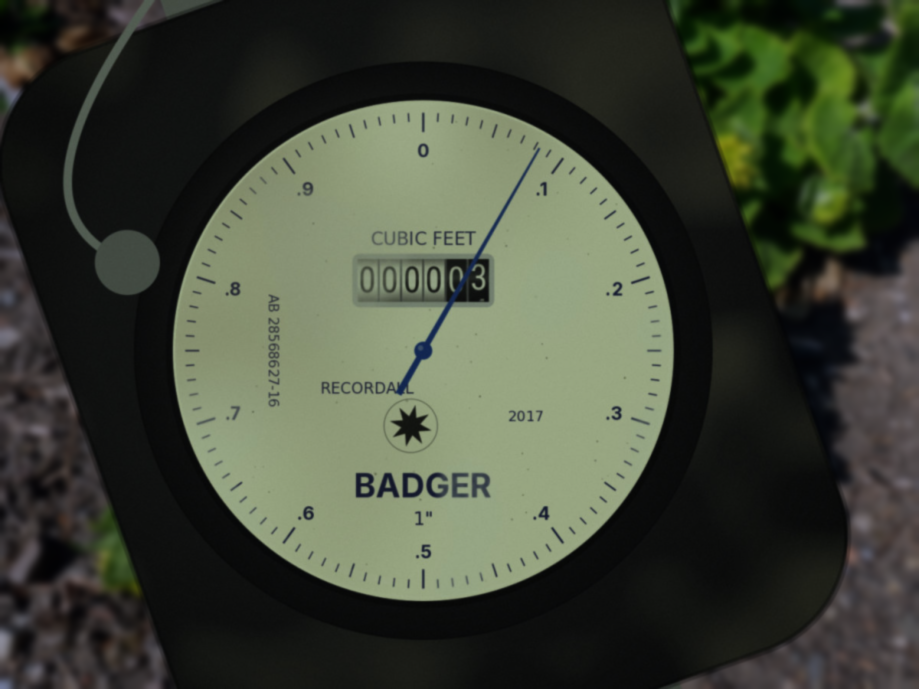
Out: {"value": 3.08, "unit": "ft³"}
